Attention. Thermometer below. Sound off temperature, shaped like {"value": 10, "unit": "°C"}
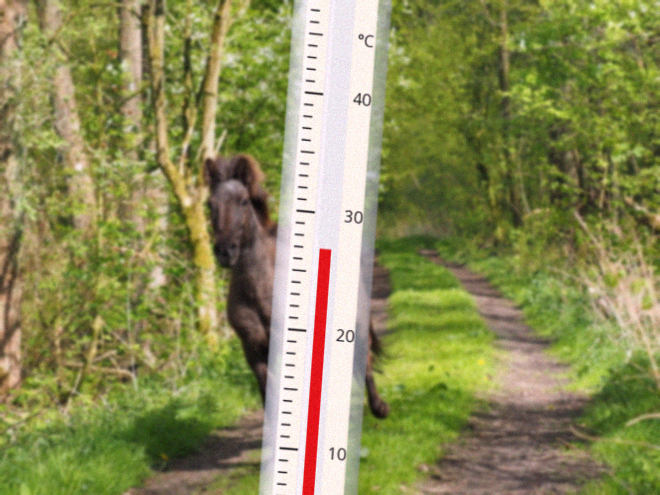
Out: {"value": 27, "unit": "°C"}
